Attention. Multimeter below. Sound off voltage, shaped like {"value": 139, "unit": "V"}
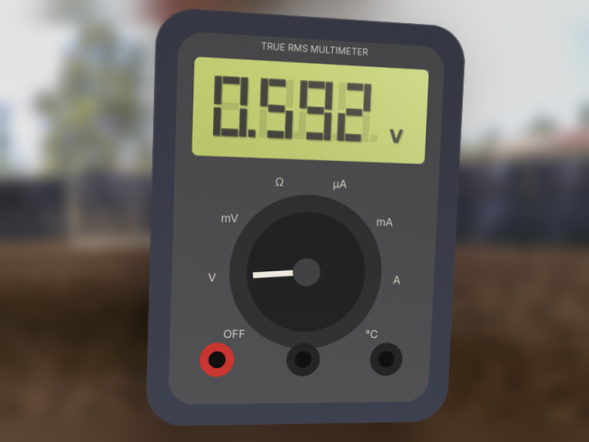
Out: {"value": 0.592, "unit": "V"}
